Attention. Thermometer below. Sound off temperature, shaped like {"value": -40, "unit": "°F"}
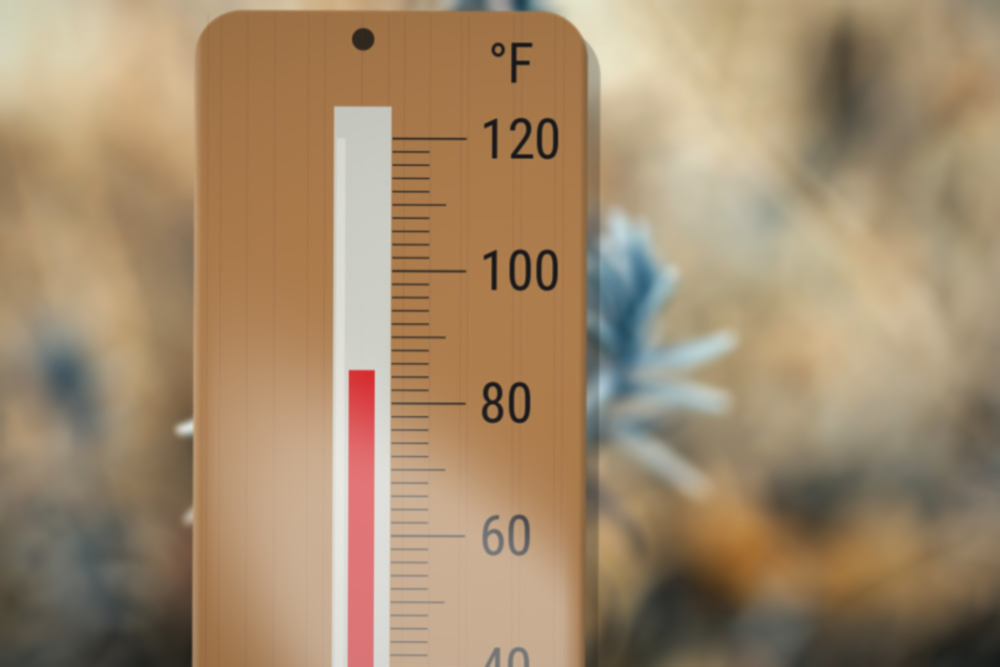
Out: {"value": 85, "unit": "°F"}
